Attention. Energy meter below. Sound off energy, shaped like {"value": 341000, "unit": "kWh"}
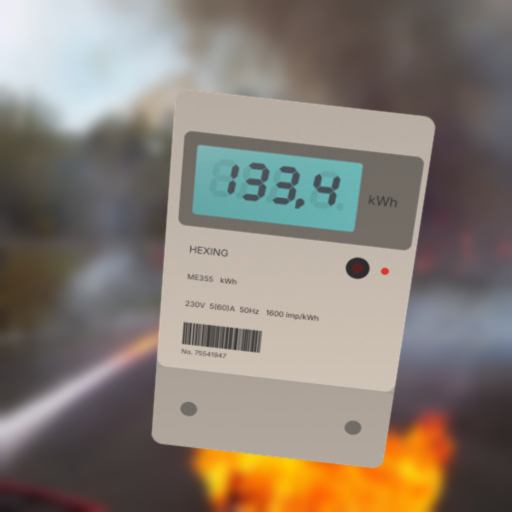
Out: {"value": 133.4, "unit": "kWh"}
